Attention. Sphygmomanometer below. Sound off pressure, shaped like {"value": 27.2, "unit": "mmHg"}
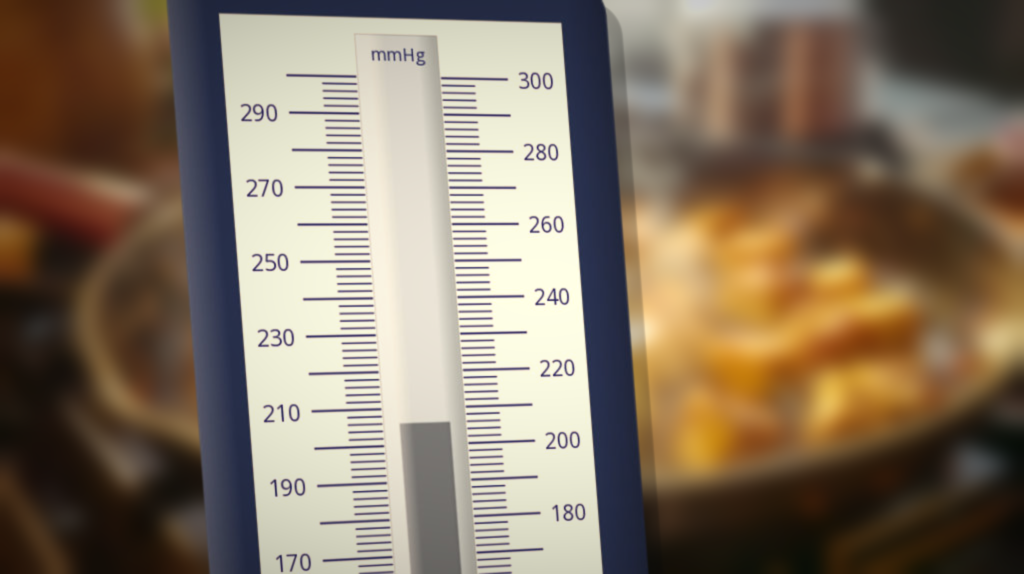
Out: {"value": 206, "unit": "mmHg"}
